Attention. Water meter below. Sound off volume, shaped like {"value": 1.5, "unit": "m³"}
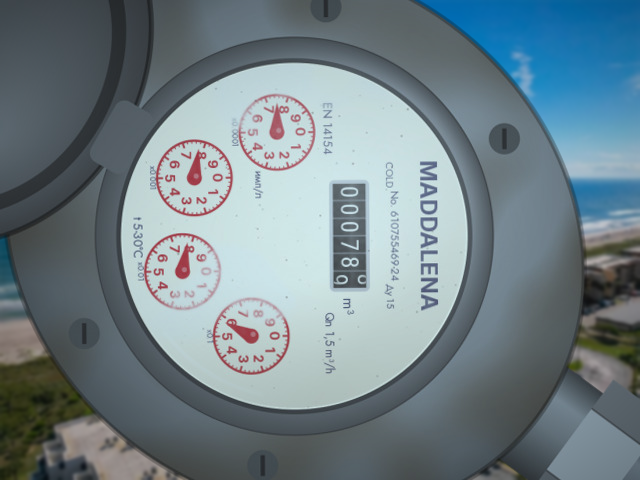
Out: {"value": 788.5777, "unit": "m³"}
